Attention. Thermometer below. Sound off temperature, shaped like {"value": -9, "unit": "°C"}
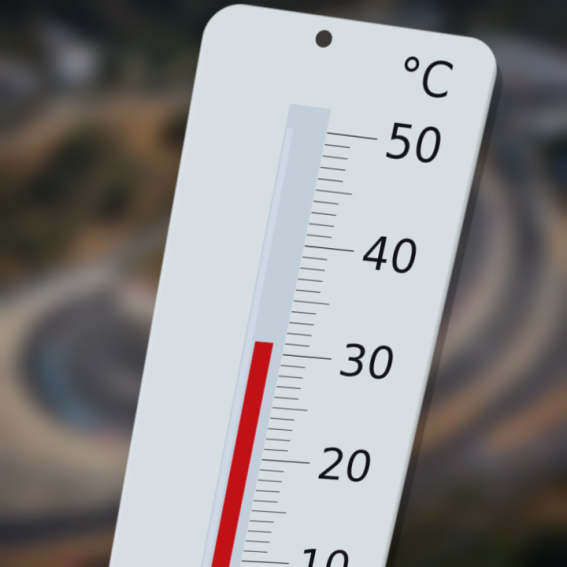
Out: {"value": 31, "unit": "°C"}
